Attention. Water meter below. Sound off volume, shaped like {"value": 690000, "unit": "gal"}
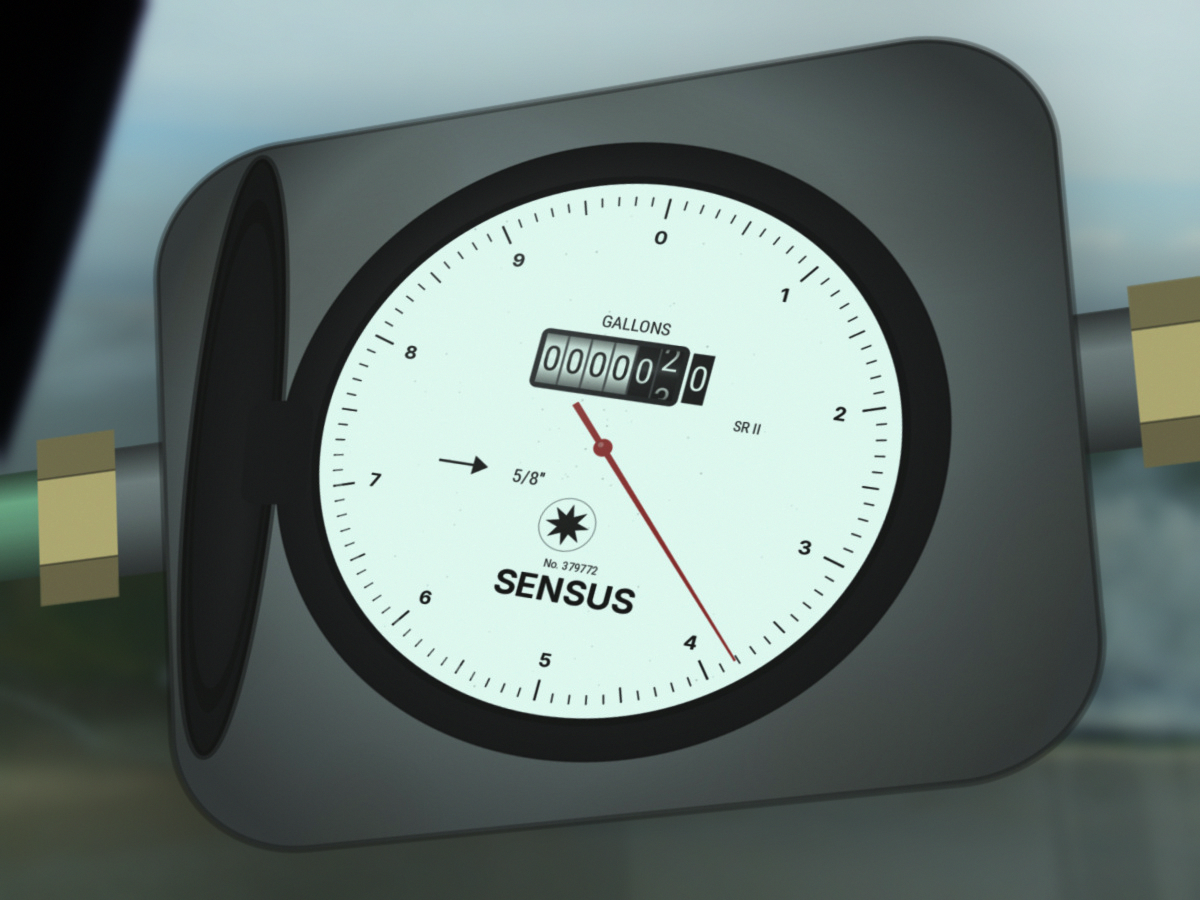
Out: {"value": 23.8, "unit": "gal"}
